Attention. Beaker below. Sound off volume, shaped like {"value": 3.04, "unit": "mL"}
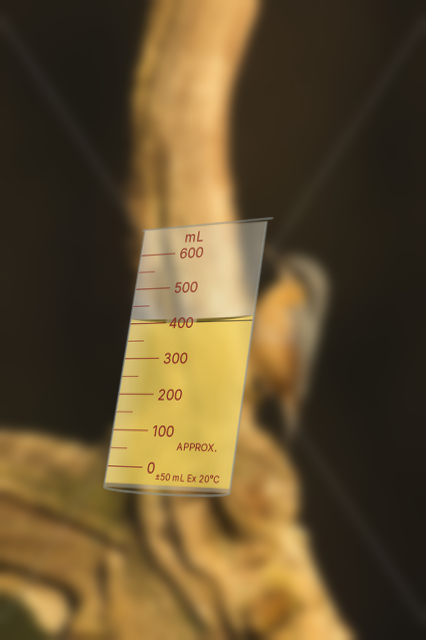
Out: {"value": 400, "unit": "mL"}
